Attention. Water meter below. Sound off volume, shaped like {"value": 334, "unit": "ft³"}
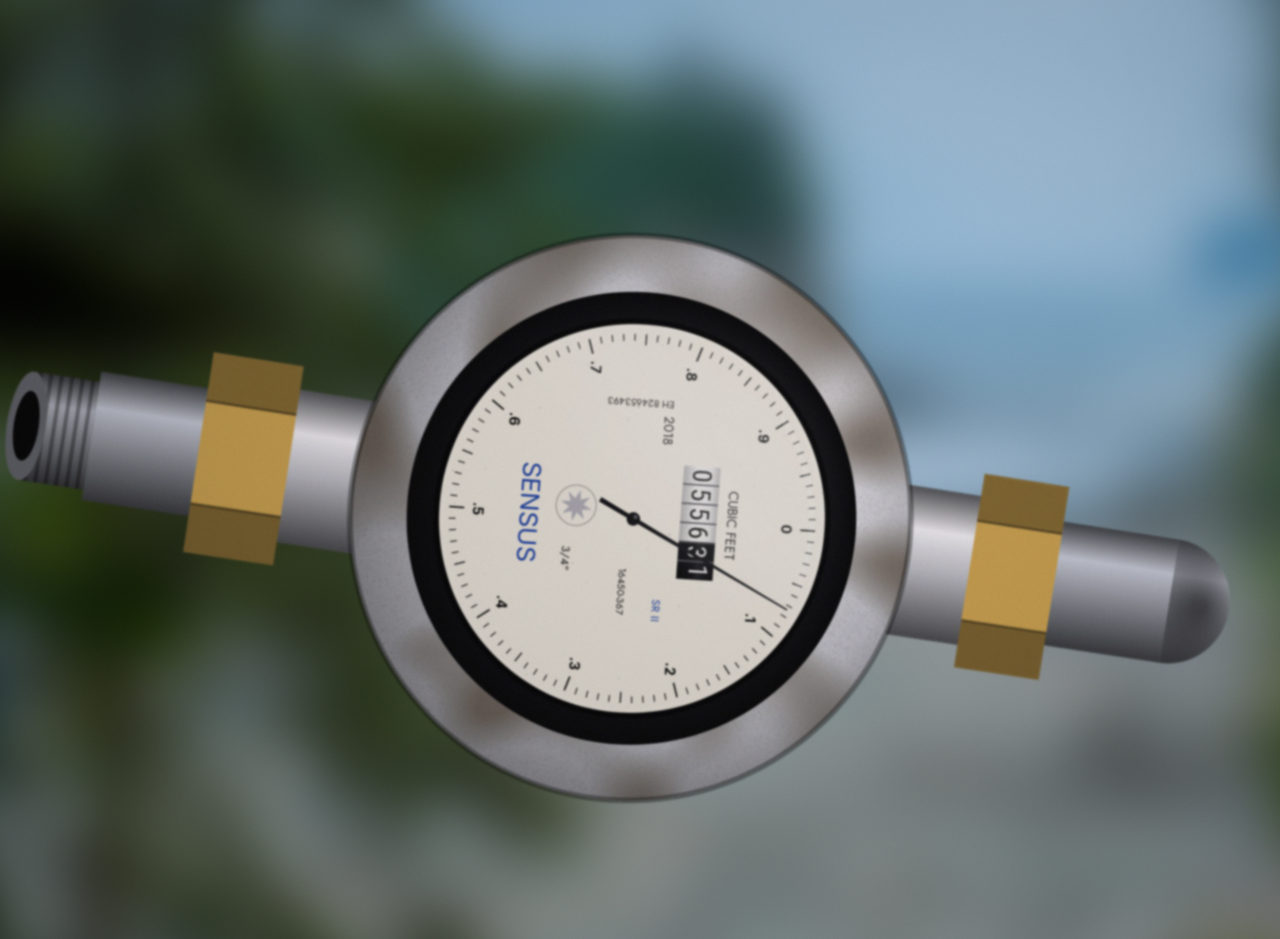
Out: {"value": 55631.07, "unit": "ft³"}
